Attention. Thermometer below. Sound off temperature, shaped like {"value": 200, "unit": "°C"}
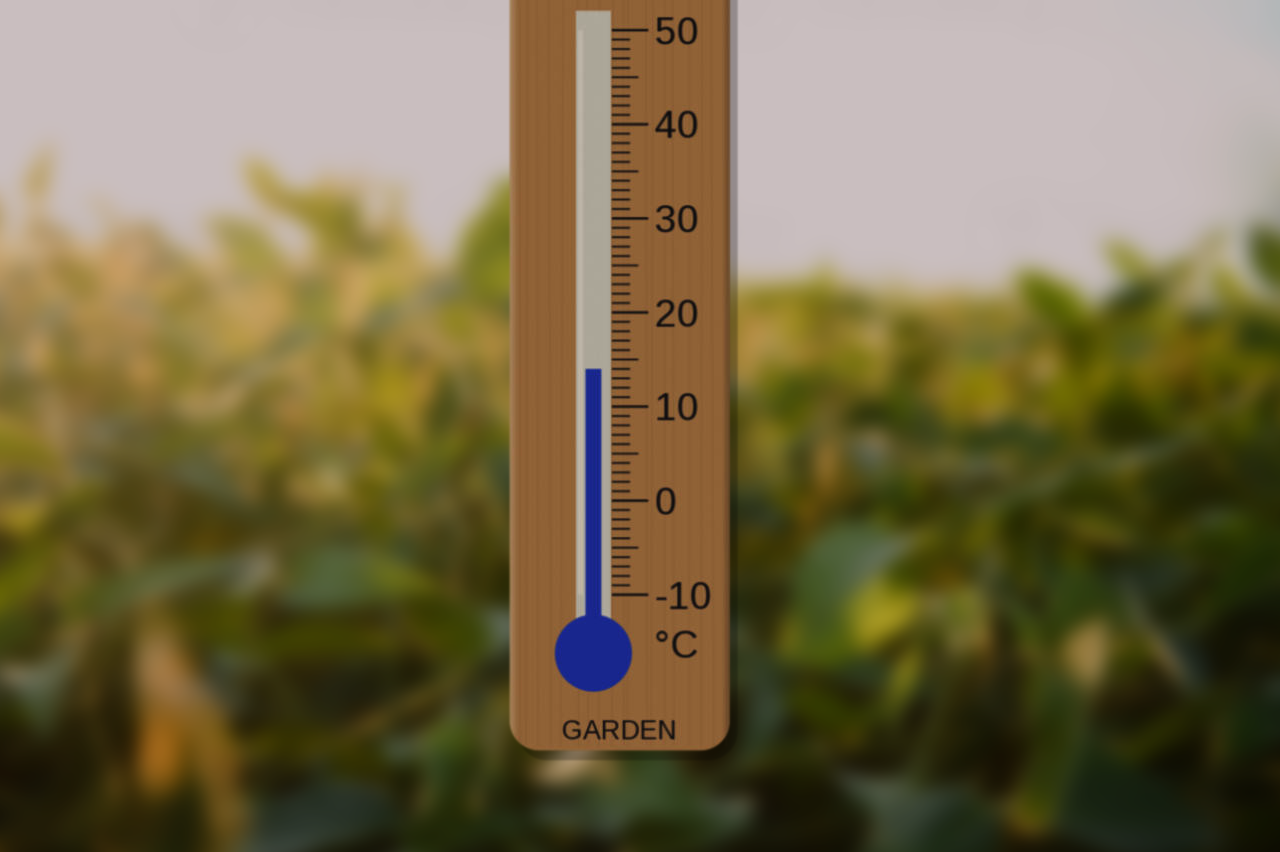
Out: {"value": 14, "unit": "°C"}
